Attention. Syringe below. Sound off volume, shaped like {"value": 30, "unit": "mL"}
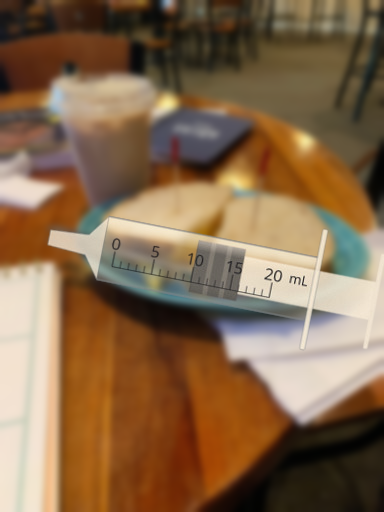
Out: {"value": 10, "unit": "mL"}
